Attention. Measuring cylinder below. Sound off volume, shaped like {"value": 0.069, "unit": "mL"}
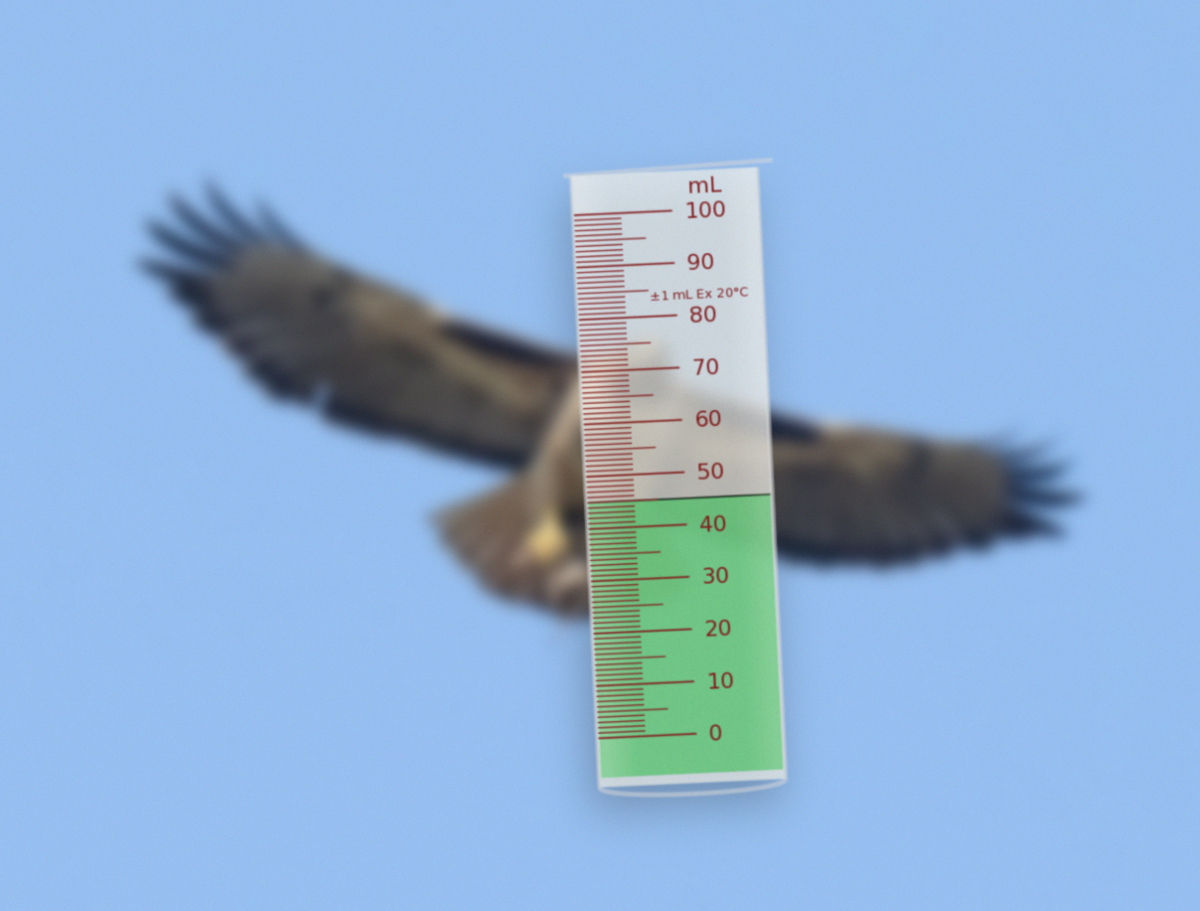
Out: {"value": 45, "unit": "mL"}
